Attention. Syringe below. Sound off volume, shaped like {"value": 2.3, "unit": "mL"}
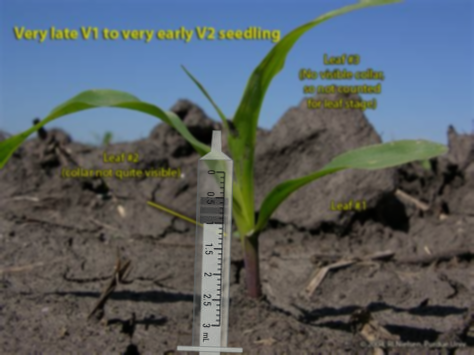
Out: {"value": 0.5, "unit": "mL"}
